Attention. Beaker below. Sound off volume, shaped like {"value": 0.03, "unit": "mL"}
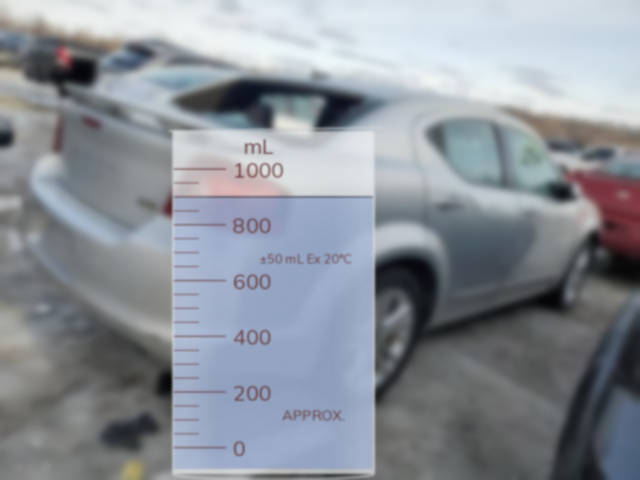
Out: {"value": 900, "unit": "mL"}
